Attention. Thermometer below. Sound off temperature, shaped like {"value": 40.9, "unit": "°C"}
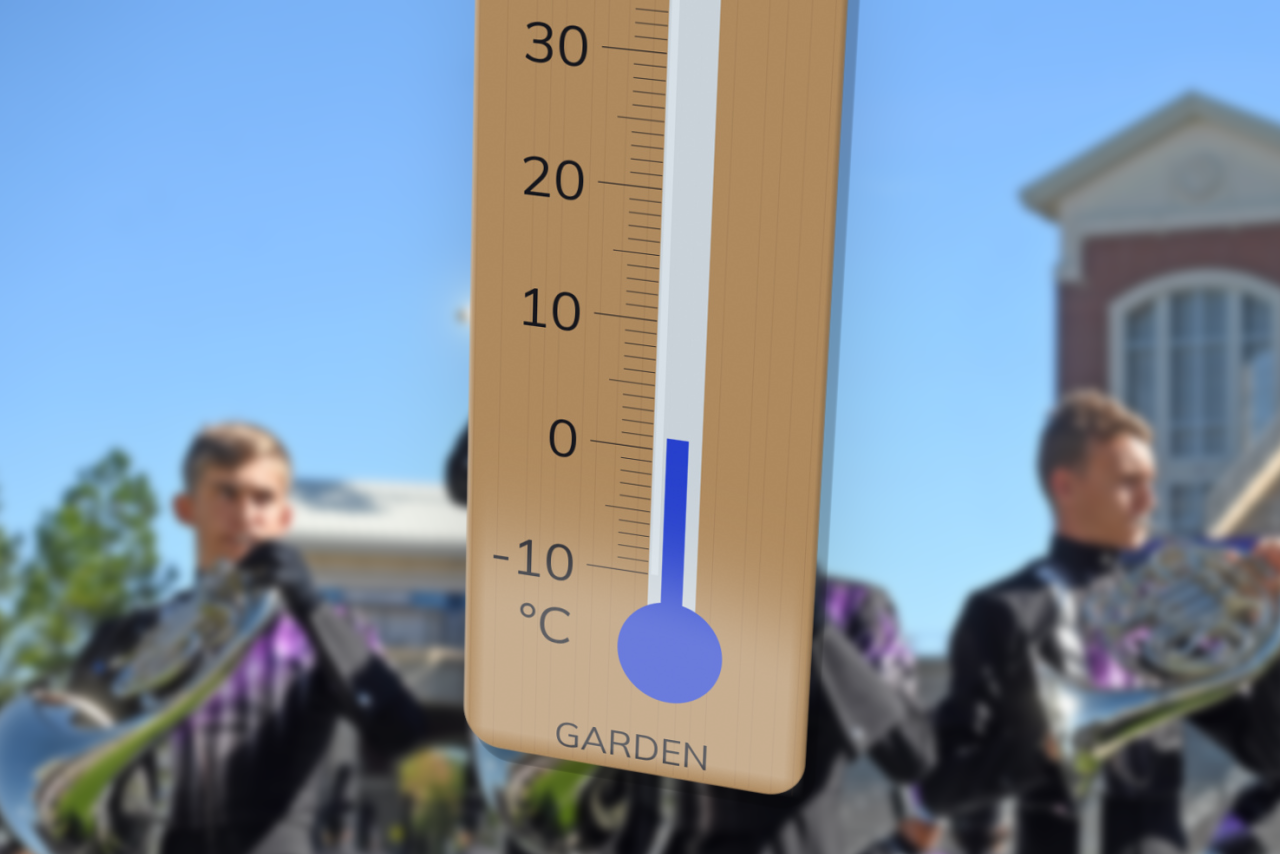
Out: {"value": 1, "unit": "°C"}
